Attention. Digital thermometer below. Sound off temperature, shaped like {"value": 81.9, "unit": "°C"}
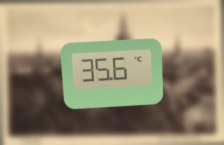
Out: {"value": 35.6, "unit": "°C"}
